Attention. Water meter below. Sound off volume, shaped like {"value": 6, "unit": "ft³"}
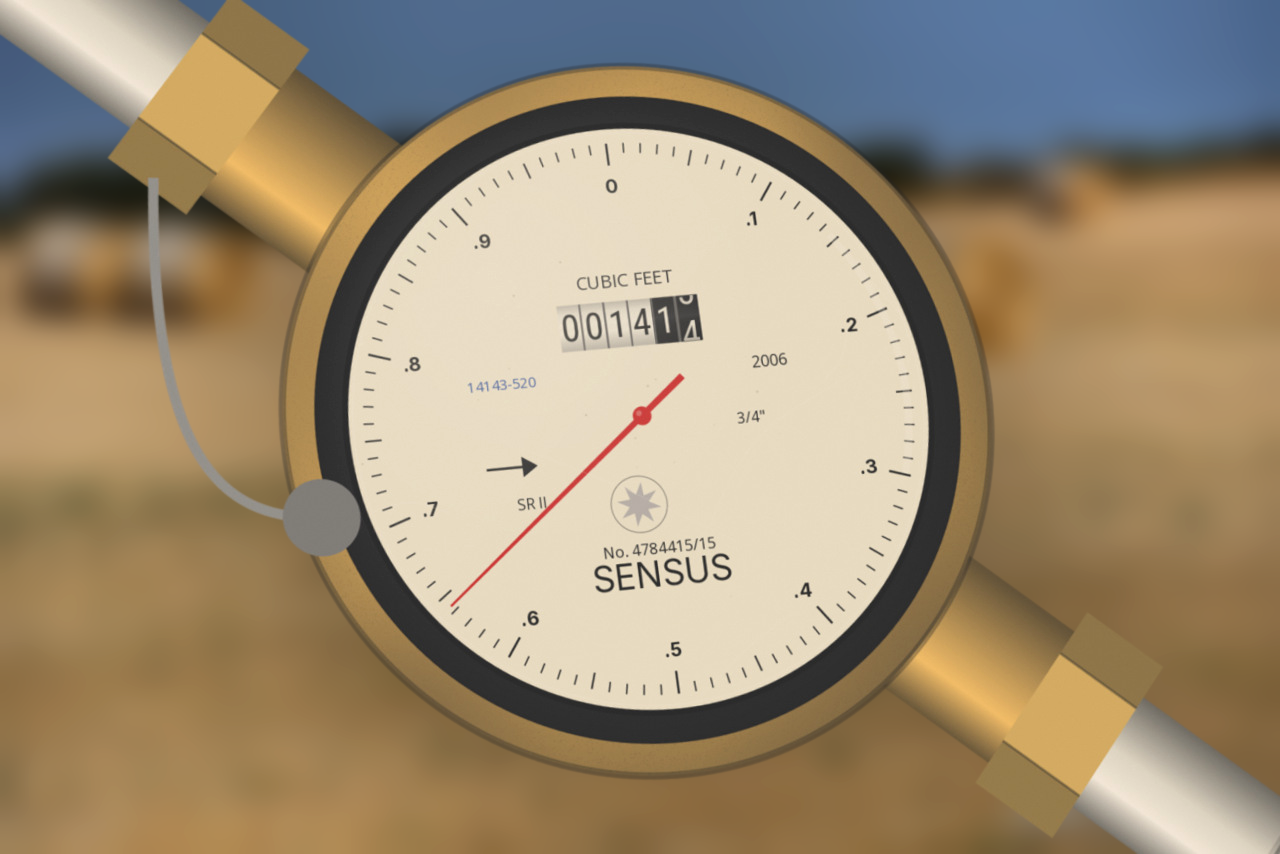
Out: {"value": 1413.64, "unit": "ft³"}
